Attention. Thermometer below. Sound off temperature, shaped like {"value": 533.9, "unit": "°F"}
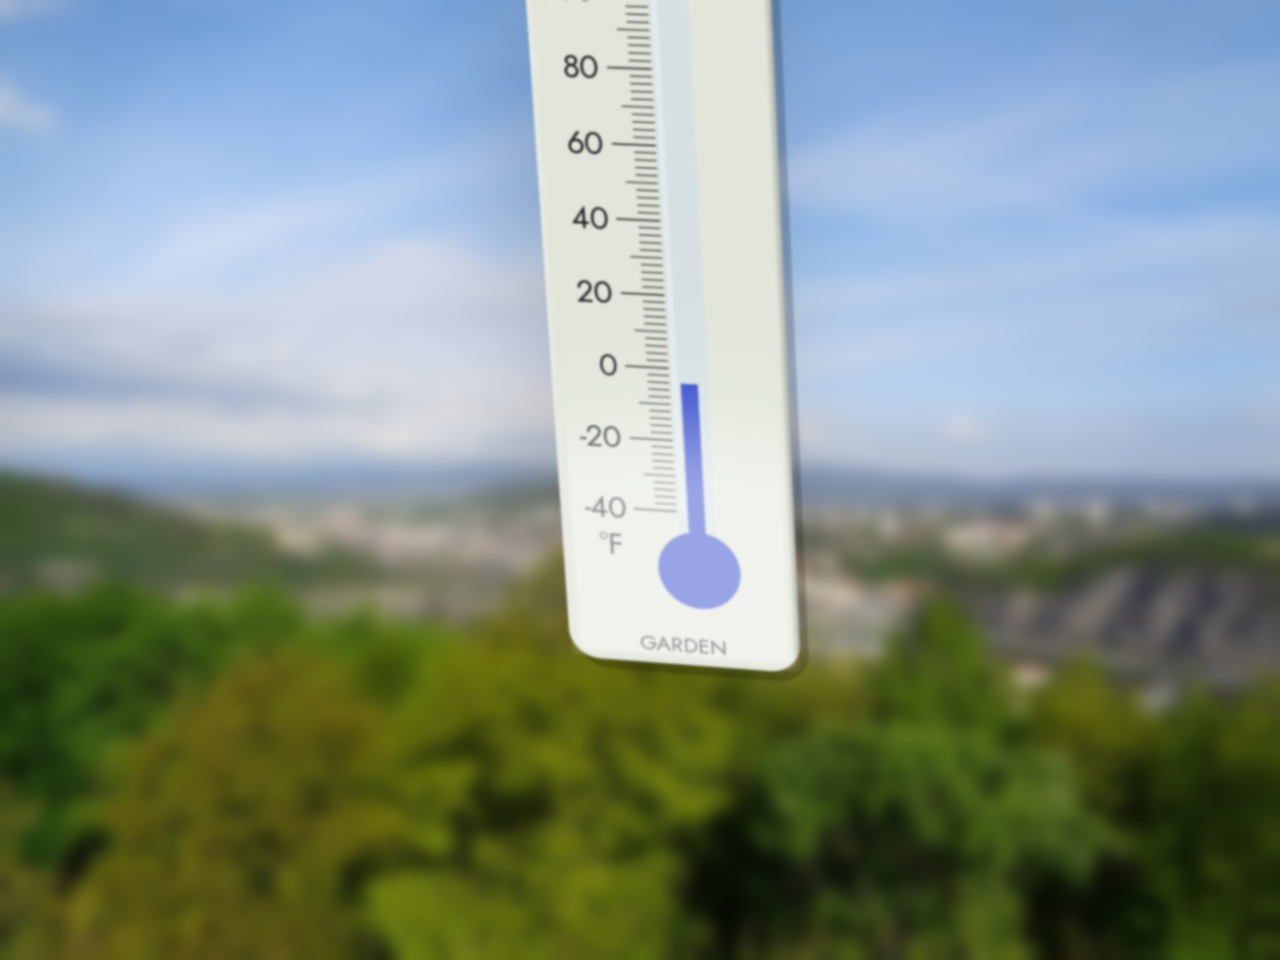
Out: {"value": -4, "unit": "°F"}
